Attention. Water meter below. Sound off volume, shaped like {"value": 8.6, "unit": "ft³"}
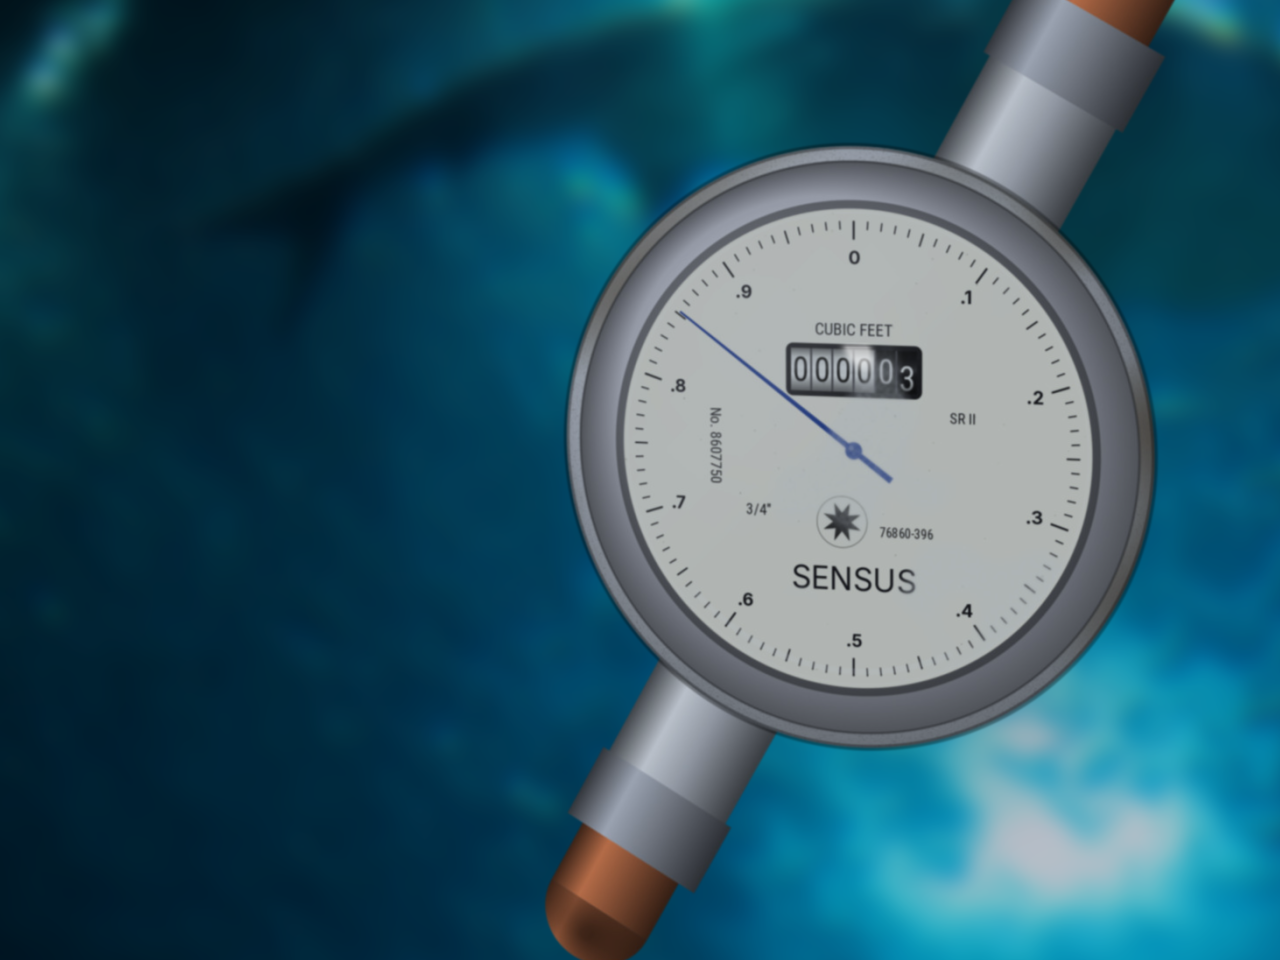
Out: {"value": 2.85, "unit": "ft³"}
